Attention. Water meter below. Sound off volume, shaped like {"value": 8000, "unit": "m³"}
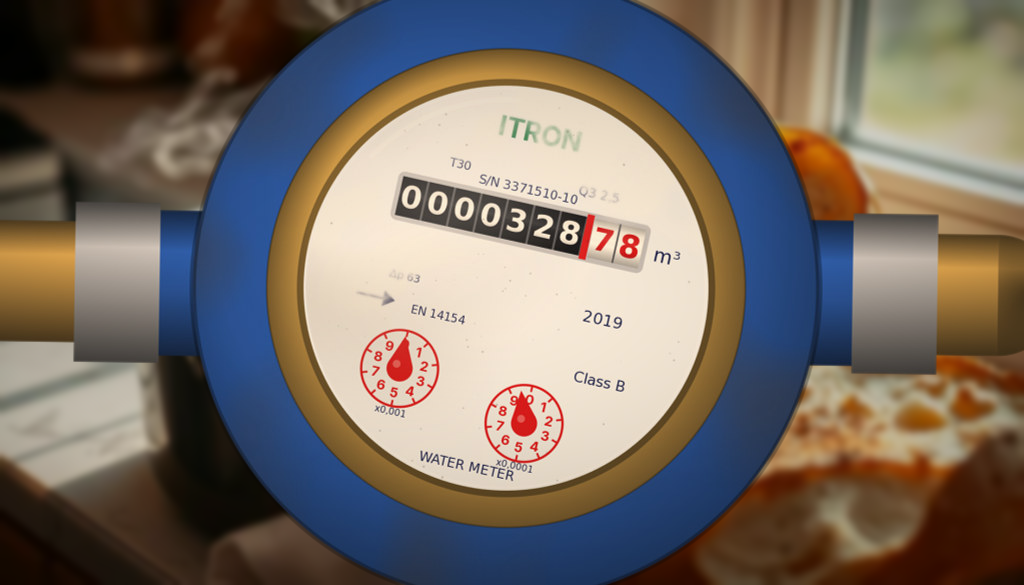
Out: {"value": 328.7799, "unit": "m³"}
